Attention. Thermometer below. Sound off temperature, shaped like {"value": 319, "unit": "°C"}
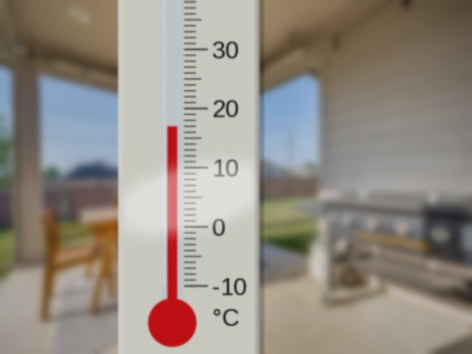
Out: {"value": 17, "unit": "°C"}
